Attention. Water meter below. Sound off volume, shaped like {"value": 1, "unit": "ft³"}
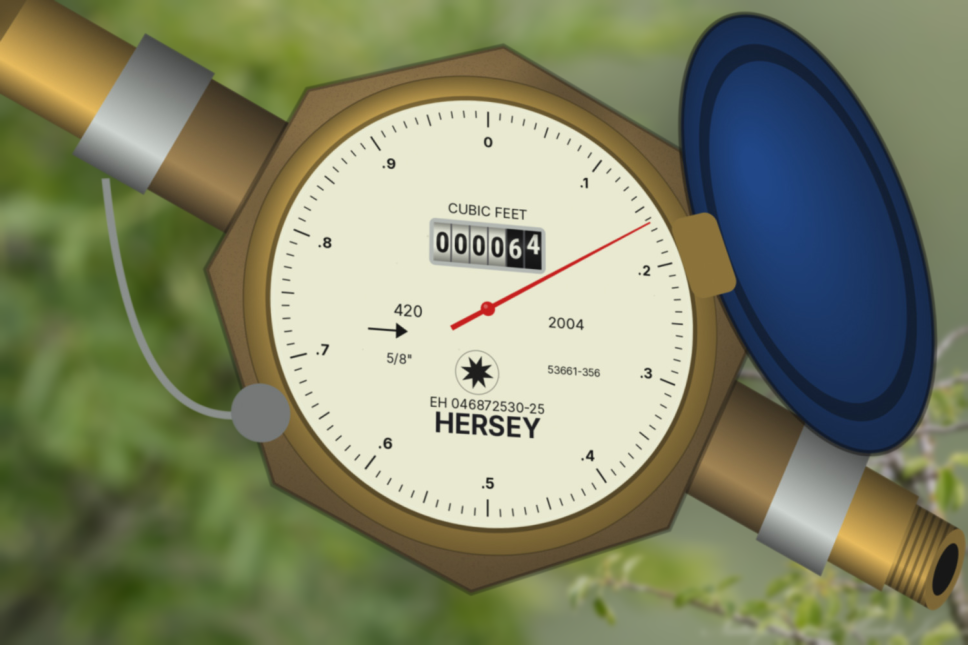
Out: {"value": 64.16, "unit": "ft³"}
